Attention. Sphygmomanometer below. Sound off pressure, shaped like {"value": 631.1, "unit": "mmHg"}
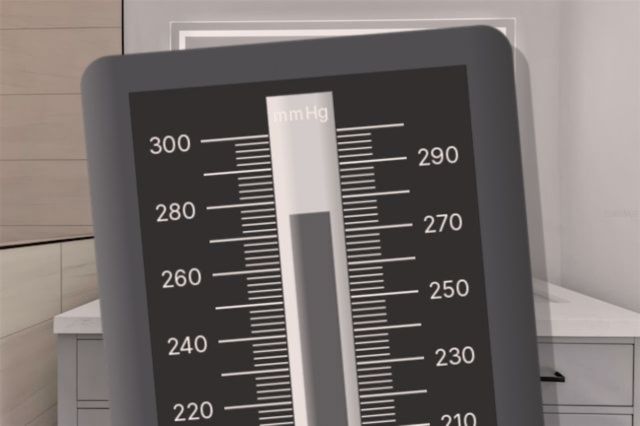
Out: {"value": 276, "unit": "mmHg"}
